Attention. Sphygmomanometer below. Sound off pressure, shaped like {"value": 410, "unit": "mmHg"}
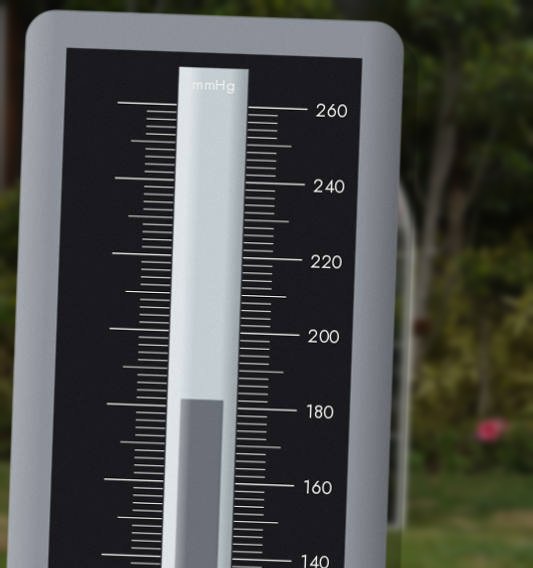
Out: {"value": 182, "unit": "mmHg"}
